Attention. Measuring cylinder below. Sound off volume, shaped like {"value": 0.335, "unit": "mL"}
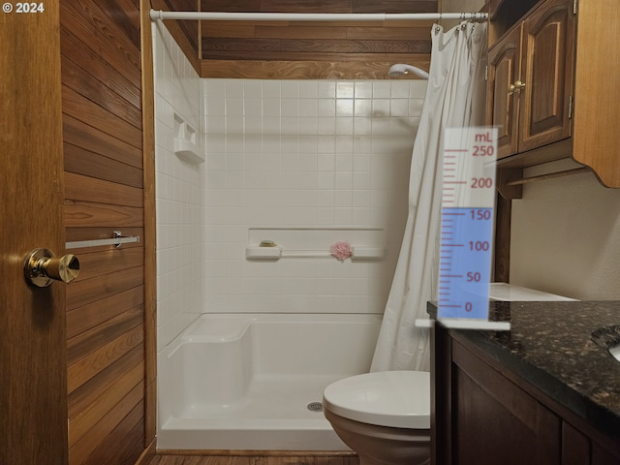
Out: {"value": 160, "unit": "mL"}
